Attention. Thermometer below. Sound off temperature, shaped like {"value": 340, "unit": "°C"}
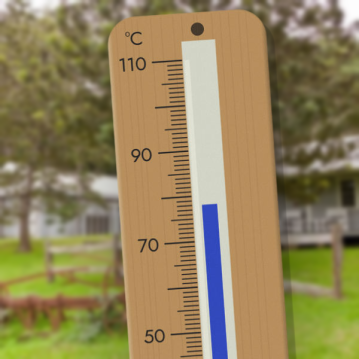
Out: {"value": 78, "unit": "°C"}
